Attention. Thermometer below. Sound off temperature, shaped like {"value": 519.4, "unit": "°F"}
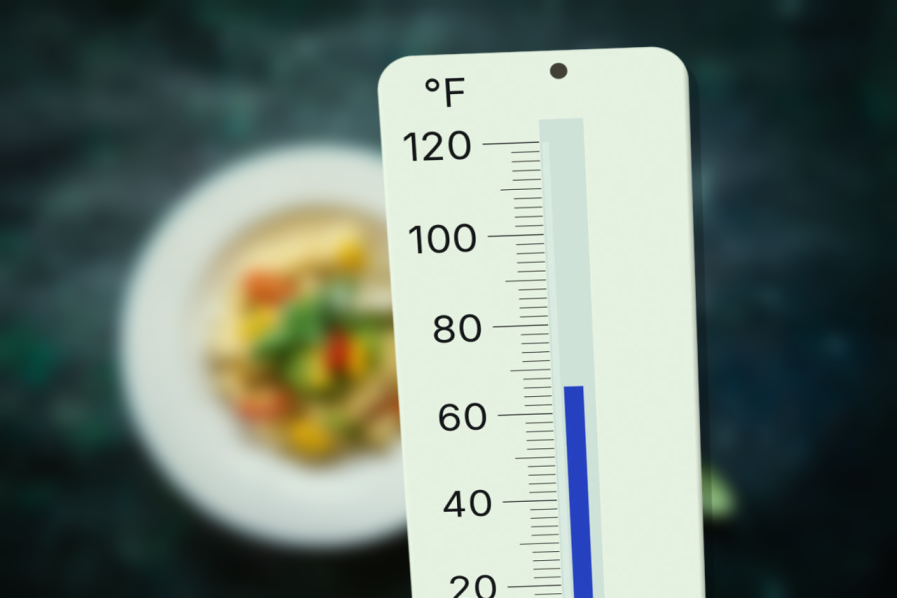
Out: {"value": 66, "unit": "°F"}
